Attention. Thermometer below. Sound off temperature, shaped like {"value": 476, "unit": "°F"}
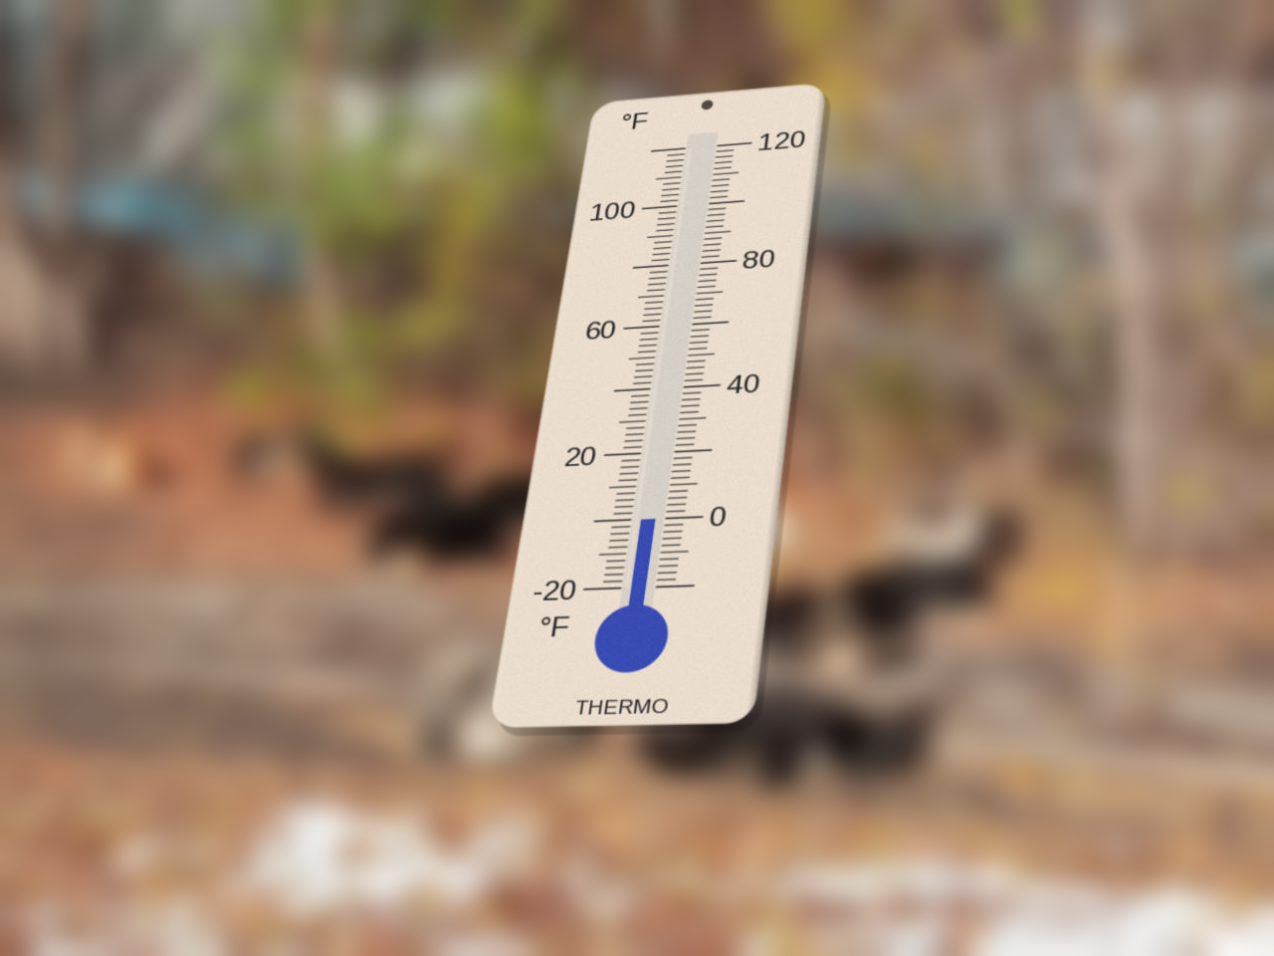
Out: {"value": 0, "unit": "°F"}
